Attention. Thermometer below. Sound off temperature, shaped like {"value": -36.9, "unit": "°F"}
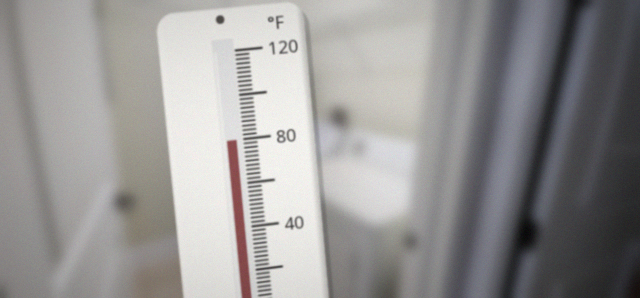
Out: {"value": 80, "unit": "°F"}
